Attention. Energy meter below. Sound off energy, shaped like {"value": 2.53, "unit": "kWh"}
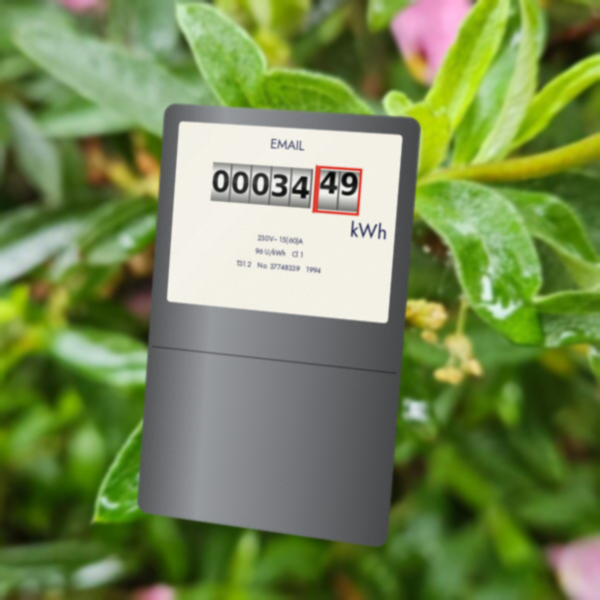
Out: {"value": 34.49, "unit": "kWh"}
